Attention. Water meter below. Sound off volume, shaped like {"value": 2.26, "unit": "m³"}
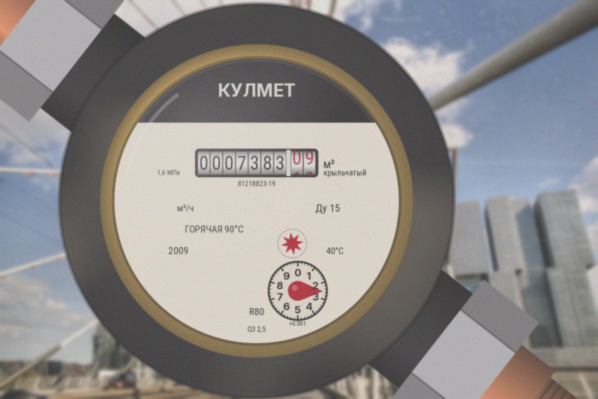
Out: {"value": 7383.092, "unit": "m³"}
